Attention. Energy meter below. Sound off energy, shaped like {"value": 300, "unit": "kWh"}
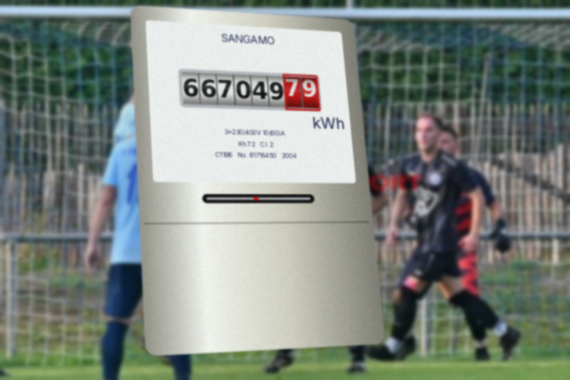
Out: {"value": 667049.79, "unit": "kWh"}
